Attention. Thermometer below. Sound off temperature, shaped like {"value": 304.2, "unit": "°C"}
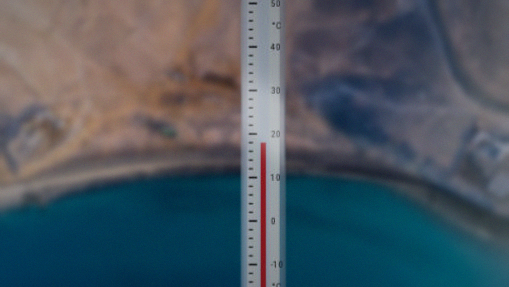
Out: {"value": 18, "unit": "°C"}
